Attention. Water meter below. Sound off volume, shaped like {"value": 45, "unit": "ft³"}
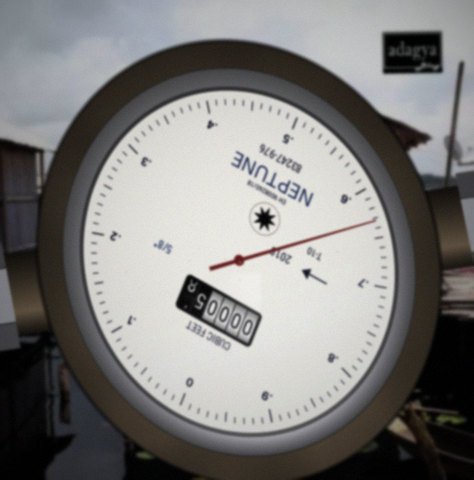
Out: {"value": 57.63, "unit": "ft³"}
